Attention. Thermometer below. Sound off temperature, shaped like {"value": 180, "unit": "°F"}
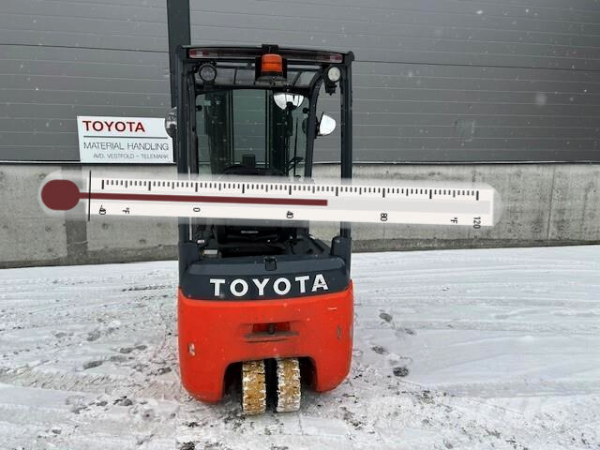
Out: {"value": 56, "unit": "°F"}
